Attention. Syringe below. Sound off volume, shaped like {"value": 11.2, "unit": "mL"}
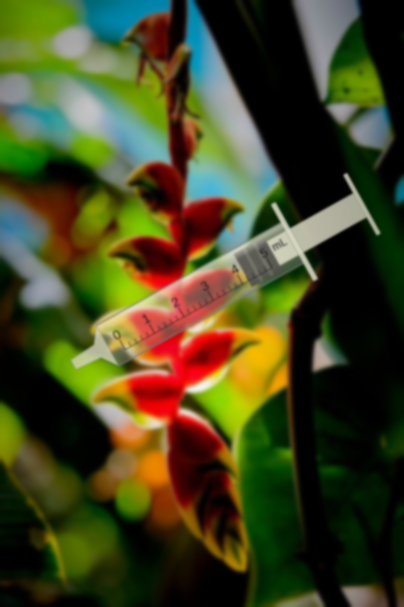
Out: {"value": 4.2, "unit": "mL"}
